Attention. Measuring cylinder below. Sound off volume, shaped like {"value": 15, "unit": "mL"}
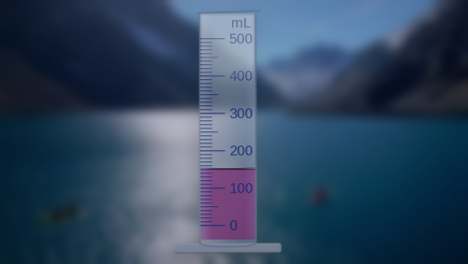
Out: {"value": 150, "unit": "mL"}
